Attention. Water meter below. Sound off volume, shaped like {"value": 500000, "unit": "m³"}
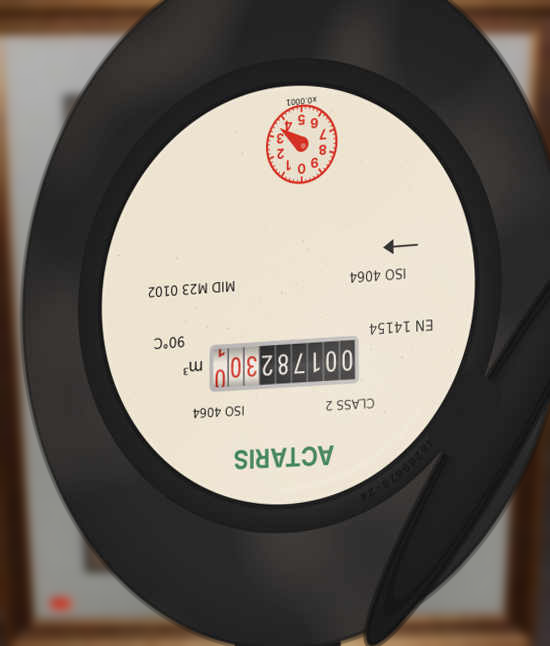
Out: {"value": 1782.3003, "unit": "m³"}
